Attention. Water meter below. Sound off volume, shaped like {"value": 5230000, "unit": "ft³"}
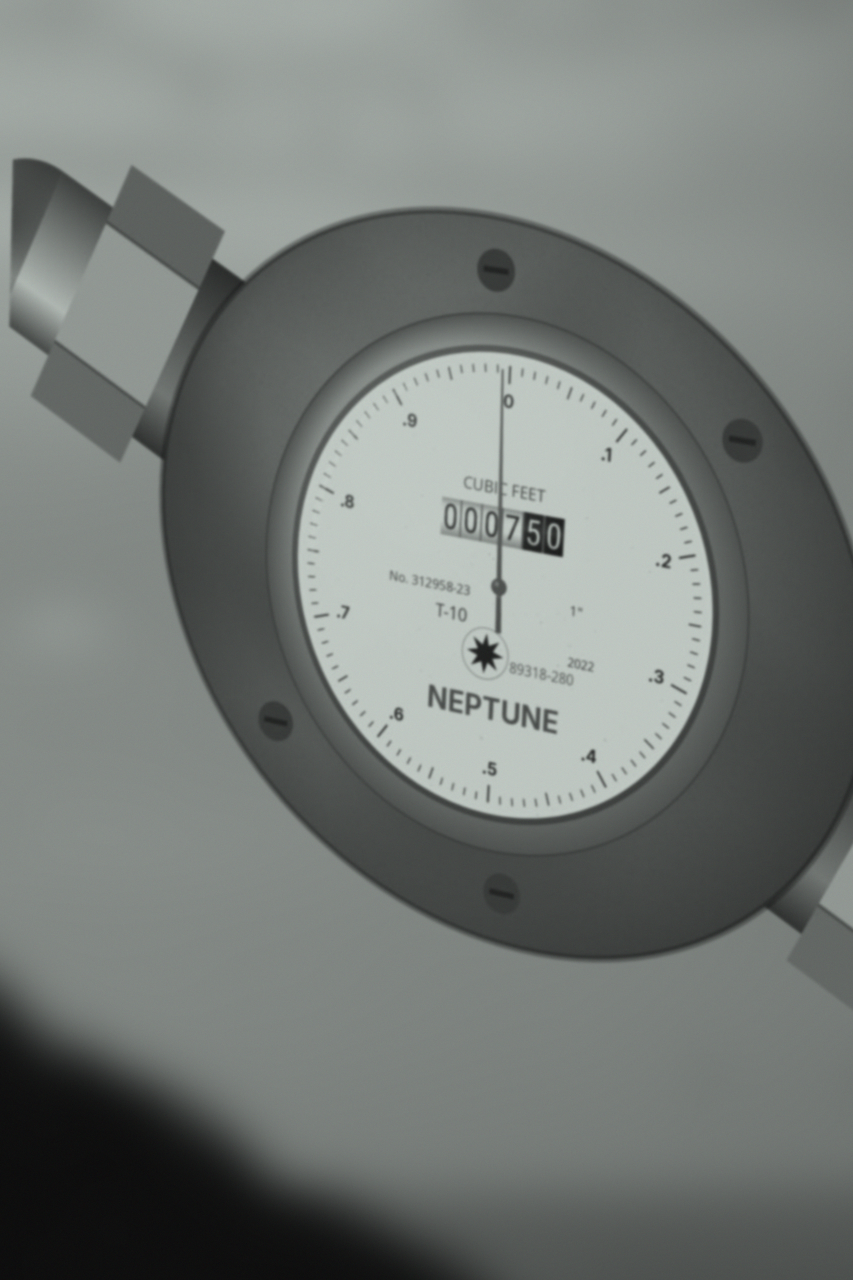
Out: {"value": 749.99, "unit": "ft³"}
